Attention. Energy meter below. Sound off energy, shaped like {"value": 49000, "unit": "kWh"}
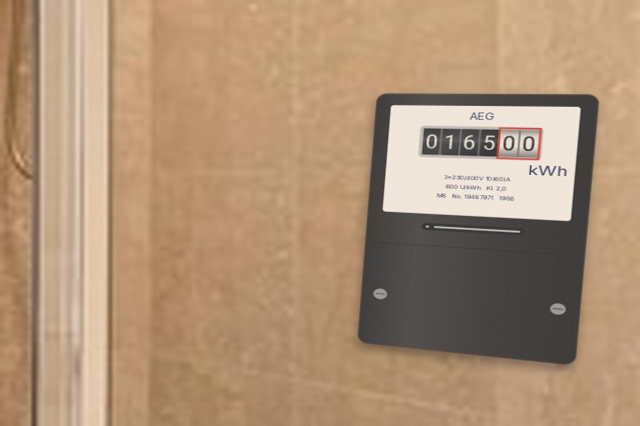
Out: {"value": 165.00, "unit": "kWh"}
